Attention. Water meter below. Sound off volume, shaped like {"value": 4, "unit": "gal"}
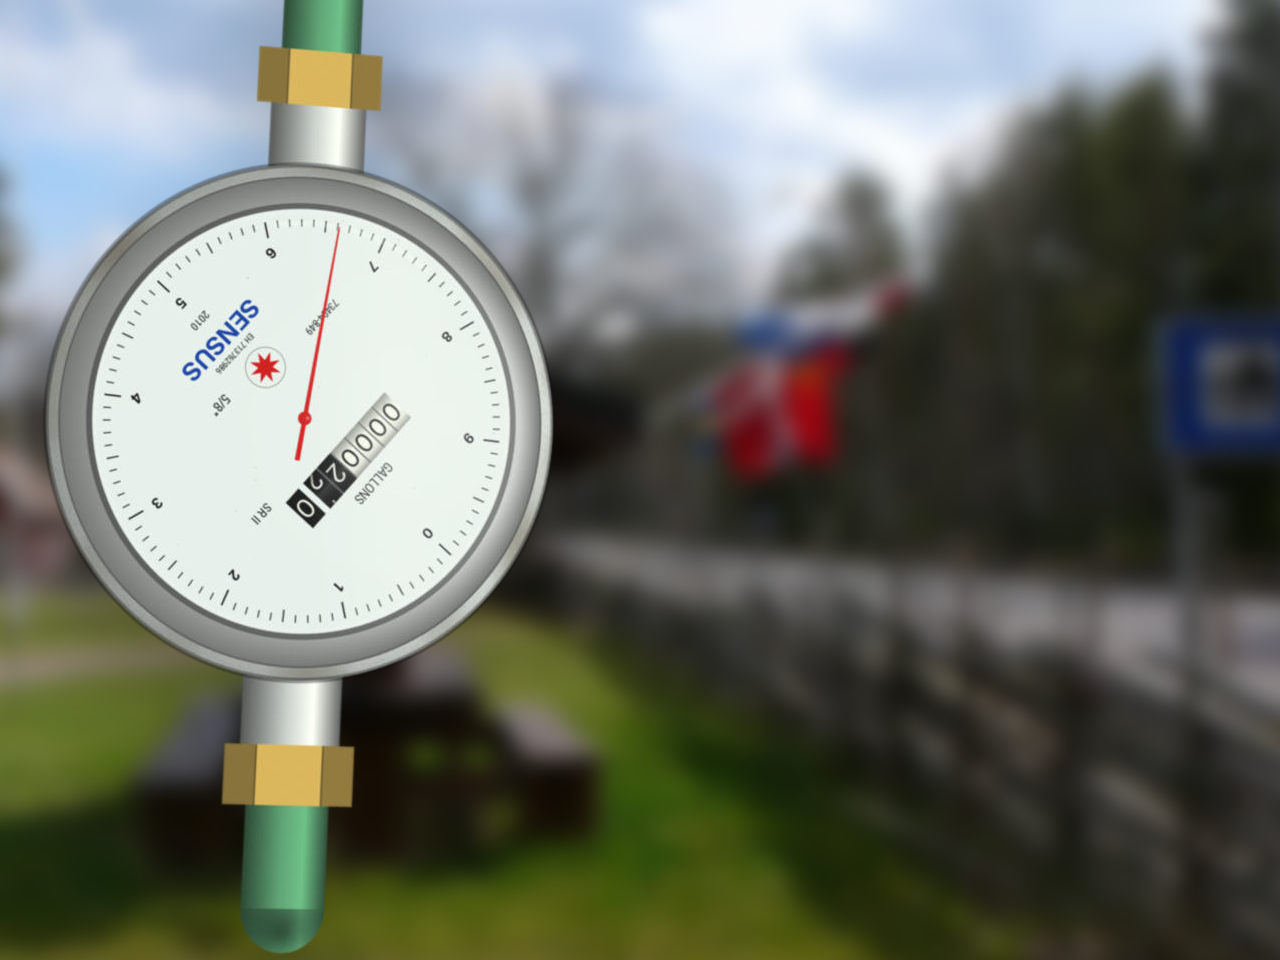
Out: {"value": 216.6, "unit": "gal"}
